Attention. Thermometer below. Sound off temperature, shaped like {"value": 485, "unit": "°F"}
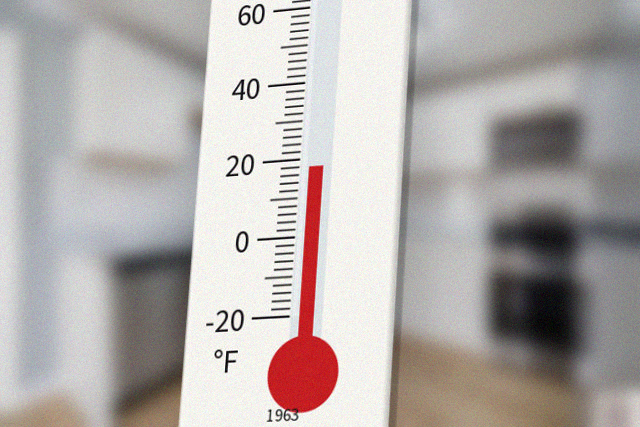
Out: {"value": 18, "unit": "°F"}
